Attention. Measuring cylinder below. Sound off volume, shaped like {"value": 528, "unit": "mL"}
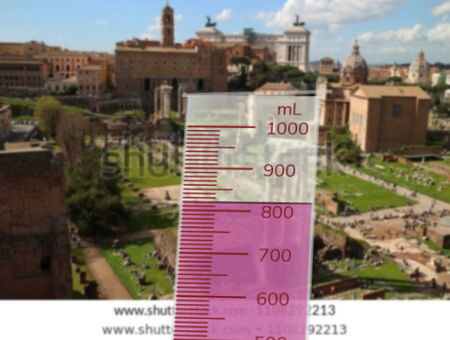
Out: {"value": 820, "unit": "mL"}
